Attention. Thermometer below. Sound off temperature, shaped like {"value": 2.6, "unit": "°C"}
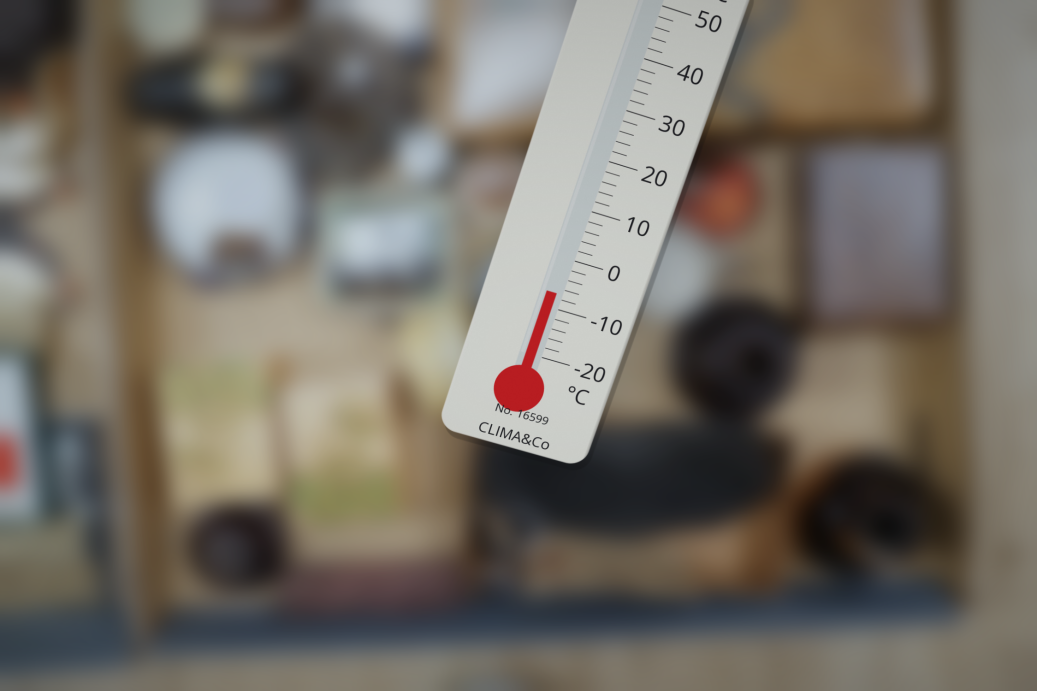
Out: {"value": -7, "unit": "°C"}
